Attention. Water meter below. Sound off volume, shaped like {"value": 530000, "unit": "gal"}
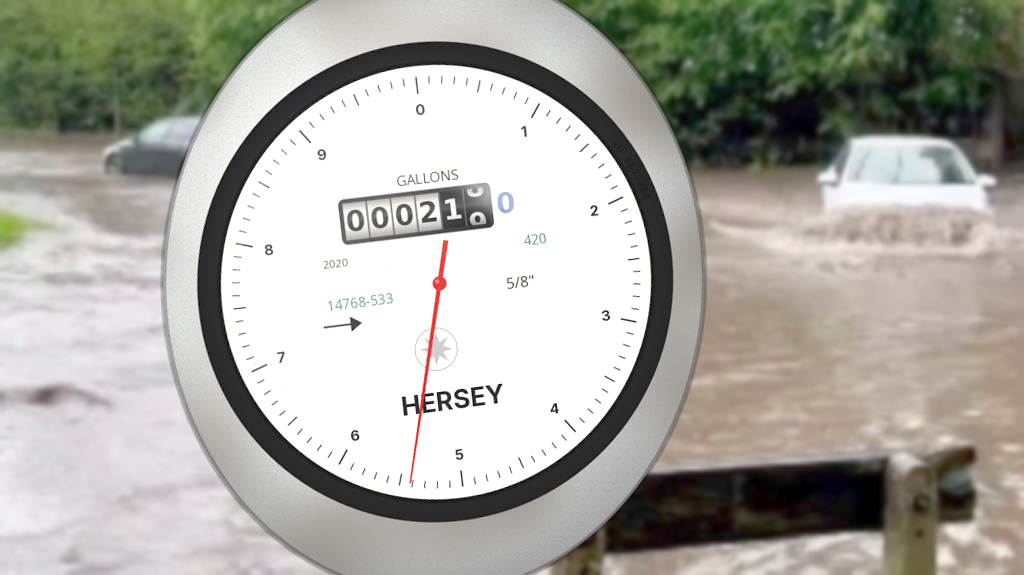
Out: {"value": 2185.4, "unit": "gal"}
